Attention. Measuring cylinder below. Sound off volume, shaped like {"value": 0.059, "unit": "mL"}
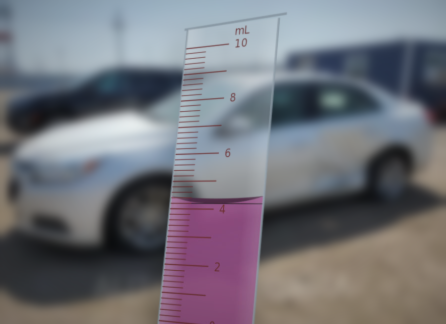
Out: {"value": 4.2, "unit": "mL"}
